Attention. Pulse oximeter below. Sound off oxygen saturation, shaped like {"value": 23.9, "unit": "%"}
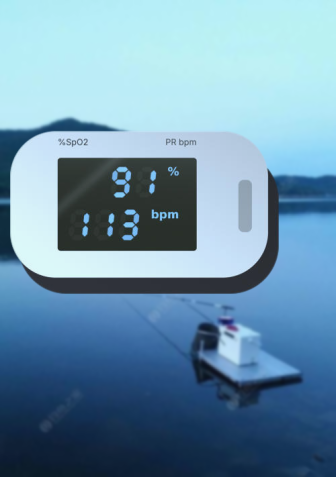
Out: {"value": 91, "unit": "%"}
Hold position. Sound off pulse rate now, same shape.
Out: {"value": 113, "unit": "bpm"}
